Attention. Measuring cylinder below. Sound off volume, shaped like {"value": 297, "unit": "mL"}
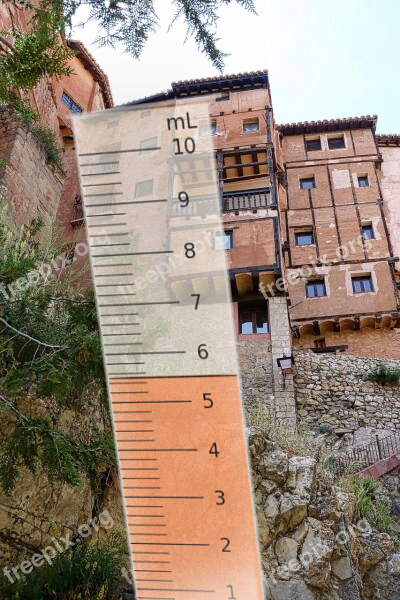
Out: {"value": 5.5, "unit": "mL"}
